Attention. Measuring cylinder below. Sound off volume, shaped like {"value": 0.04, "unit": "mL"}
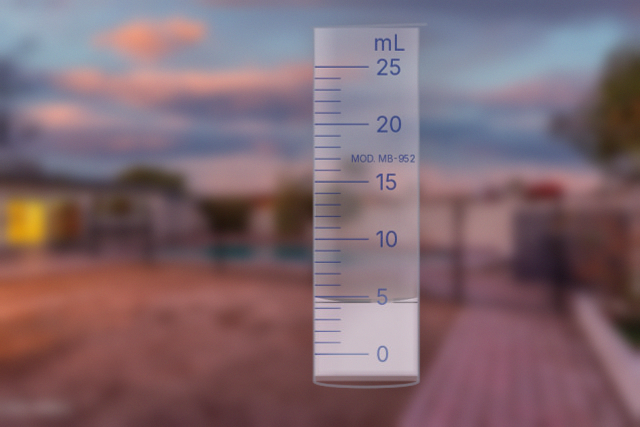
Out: {"value": 4.5, "unit": "mL"}
